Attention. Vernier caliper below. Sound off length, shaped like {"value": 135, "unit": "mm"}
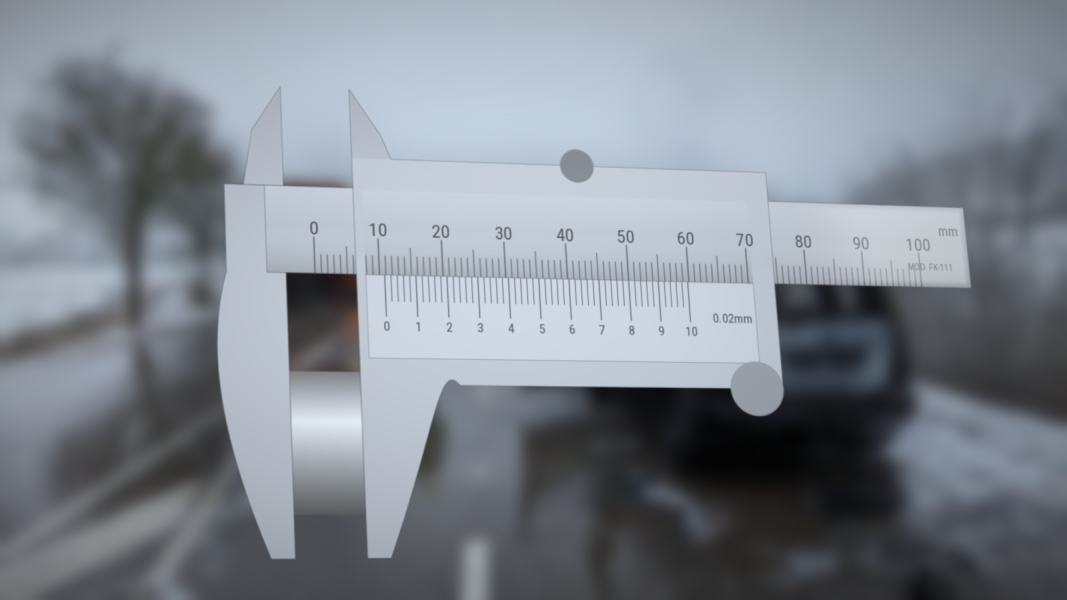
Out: {"value": 10.8, "unit": "mm"}
